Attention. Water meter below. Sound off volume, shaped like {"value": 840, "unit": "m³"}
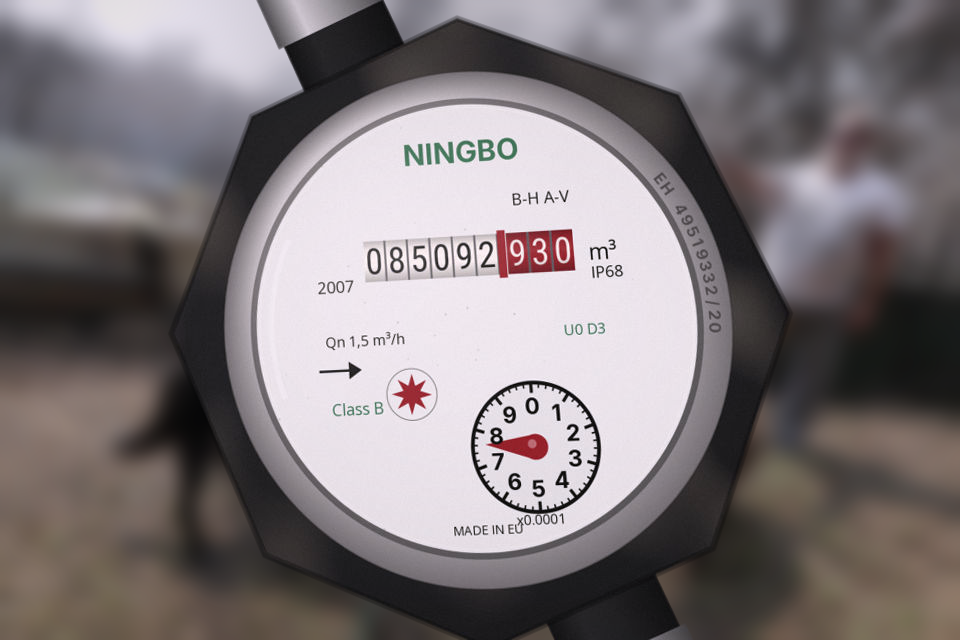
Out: {"value": 85092.9307, "unit": "m³"}
